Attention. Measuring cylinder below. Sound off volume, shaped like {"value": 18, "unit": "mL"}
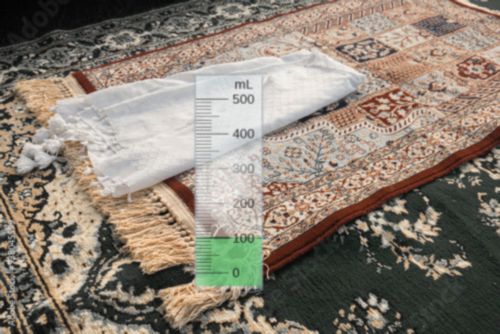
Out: {"value": 100, "unit": "mL"}
